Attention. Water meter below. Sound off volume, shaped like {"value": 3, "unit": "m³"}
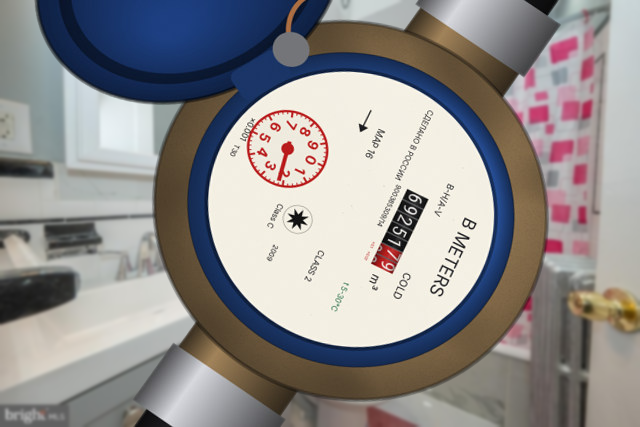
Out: {"value": 69251.792, "unit": "m³"}
